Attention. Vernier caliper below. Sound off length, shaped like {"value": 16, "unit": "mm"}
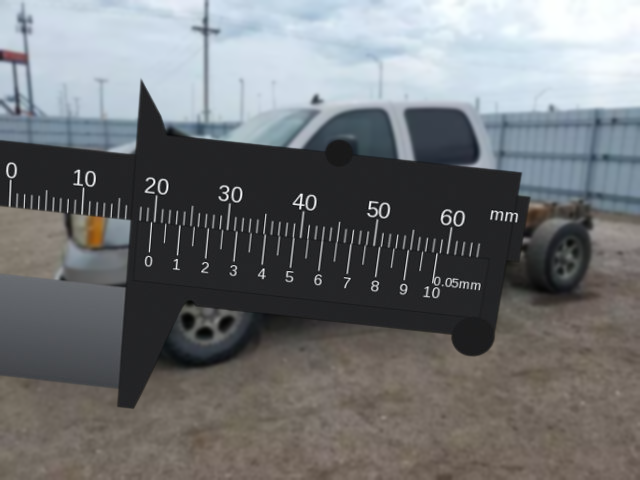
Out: {"value": 19.6, "unit": "mm"}
